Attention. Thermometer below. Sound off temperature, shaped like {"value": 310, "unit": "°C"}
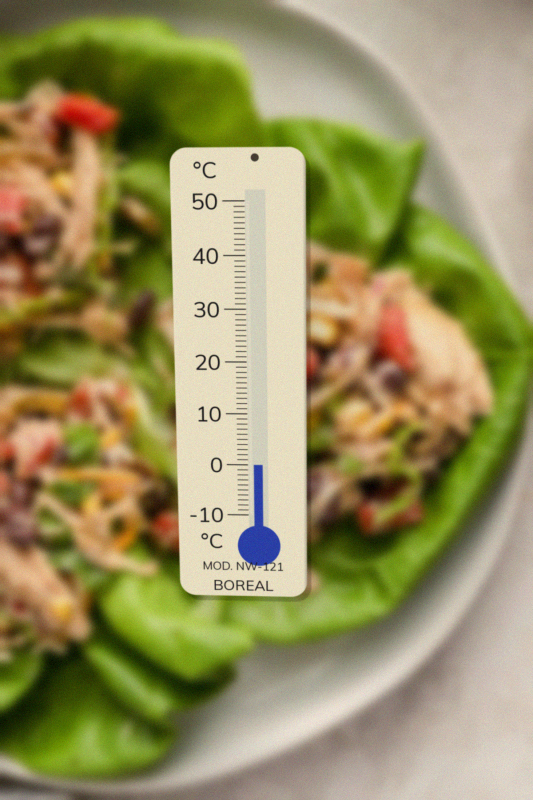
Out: {"value": 0, "unit": "°C"}
